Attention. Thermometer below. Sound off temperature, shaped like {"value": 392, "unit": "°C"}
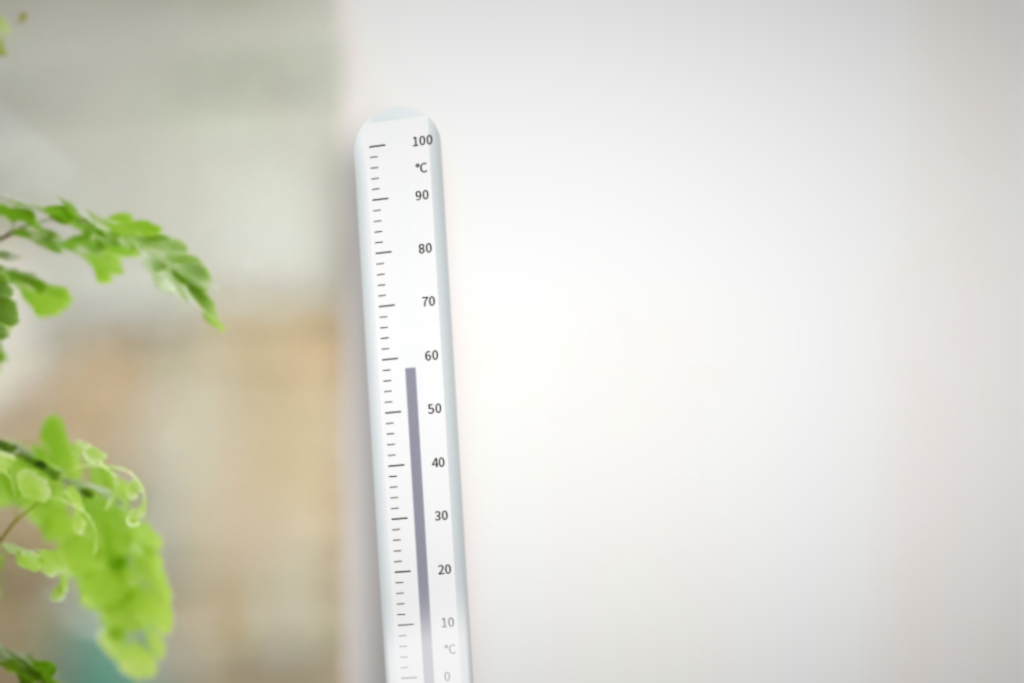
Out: {"value": 58, "unit": "°C"}
